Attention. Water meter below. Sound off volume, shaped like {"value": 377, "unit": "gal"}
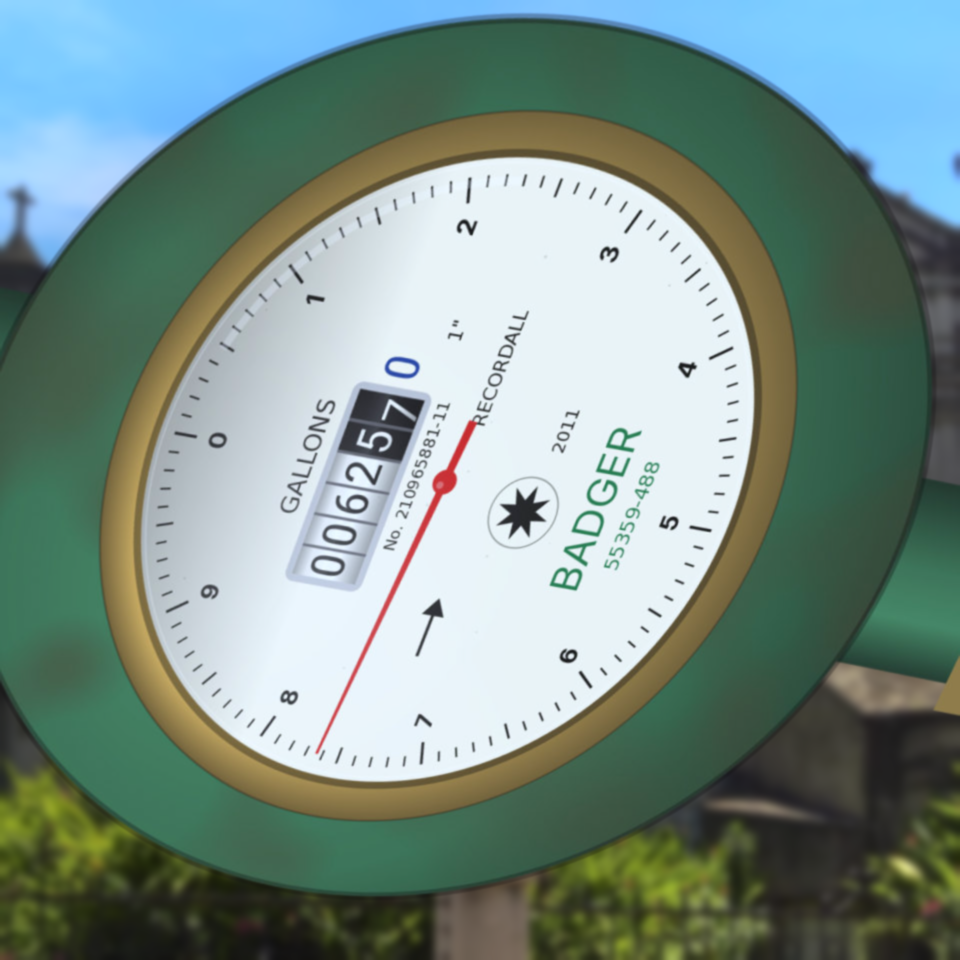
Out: {"value": 62567.6, "unit": "gal"}
